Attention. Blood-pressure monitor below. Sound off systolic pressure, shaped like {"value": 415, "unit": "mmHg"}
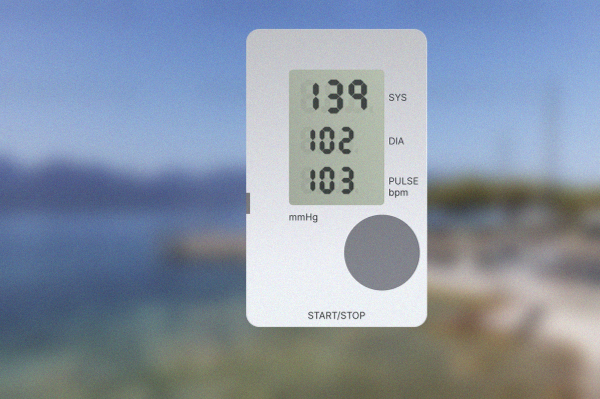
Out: {"value": 139, "unit": "mmHg"}
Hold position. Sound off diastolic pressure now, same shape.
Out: {"value": 102, "unit": "mmHg"}
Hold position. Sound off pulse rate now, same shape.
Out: {"value": 103, "unit": "bpm"}
